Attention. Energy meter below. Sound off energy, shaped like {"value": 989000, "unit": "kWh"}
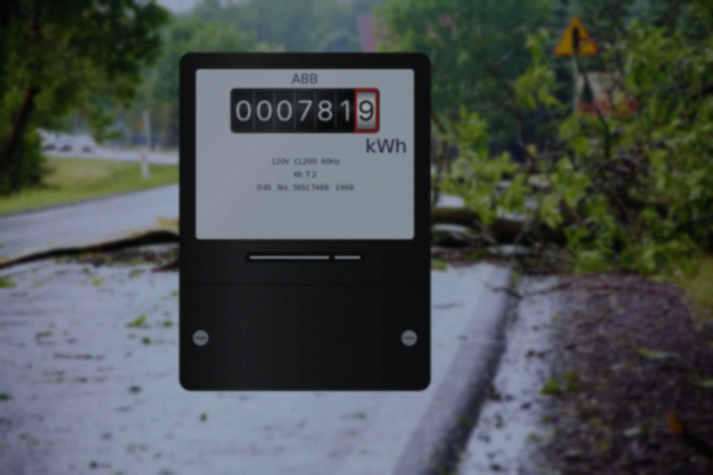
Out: {"value": 781.9, "unit": "kWh"}
